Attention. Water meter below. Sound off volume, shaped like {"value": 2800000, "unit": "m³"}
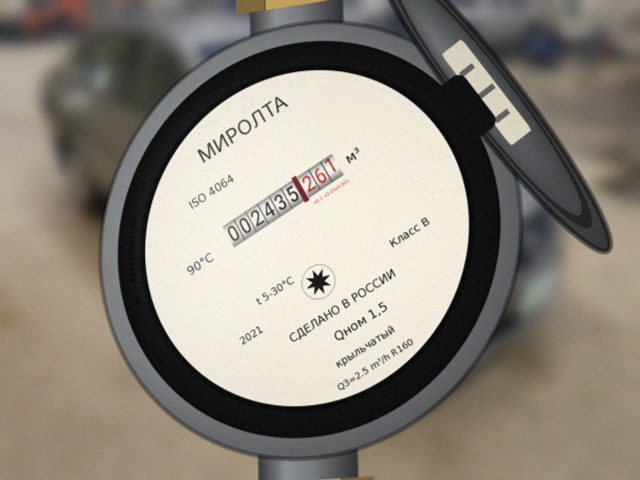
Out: {"value": 2435.261, "unit": "m³"}
